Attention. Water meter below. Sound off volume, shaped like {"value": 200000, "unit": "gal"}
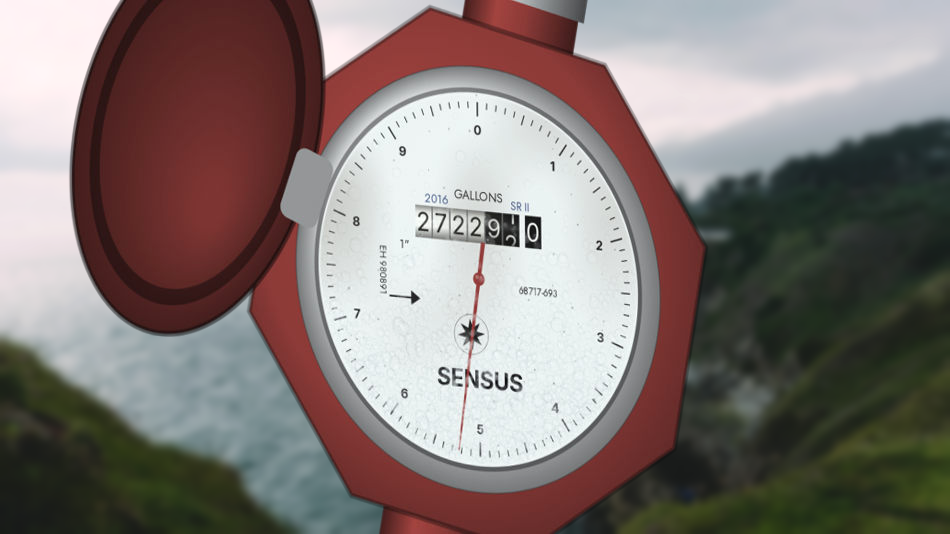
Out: {"value": 2722915.2, "unit": "gal"}
